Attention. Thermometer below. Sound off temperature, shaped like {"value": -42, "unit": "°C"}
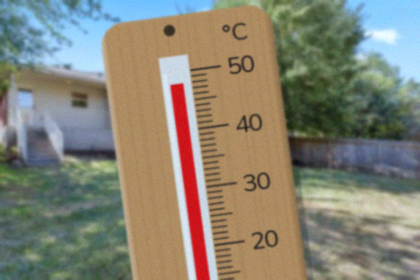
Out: {"value": 48, "unit": "°C"}
